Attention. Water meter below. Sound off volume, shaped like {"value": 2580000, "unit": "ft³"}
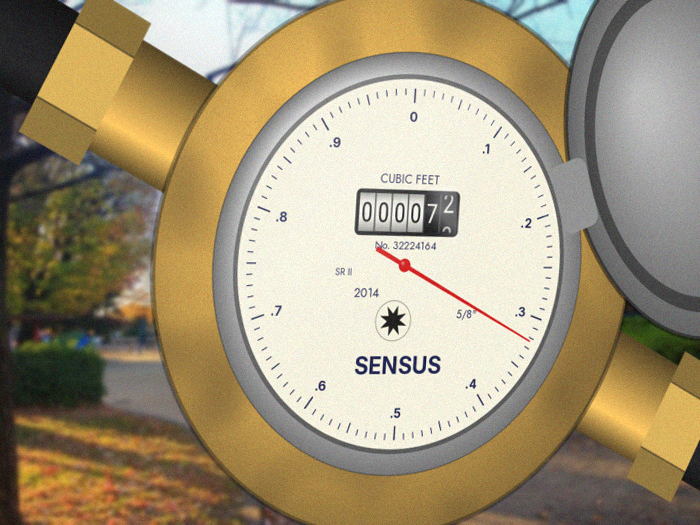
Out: {"value": 72.32, "unit": "ft³"}
